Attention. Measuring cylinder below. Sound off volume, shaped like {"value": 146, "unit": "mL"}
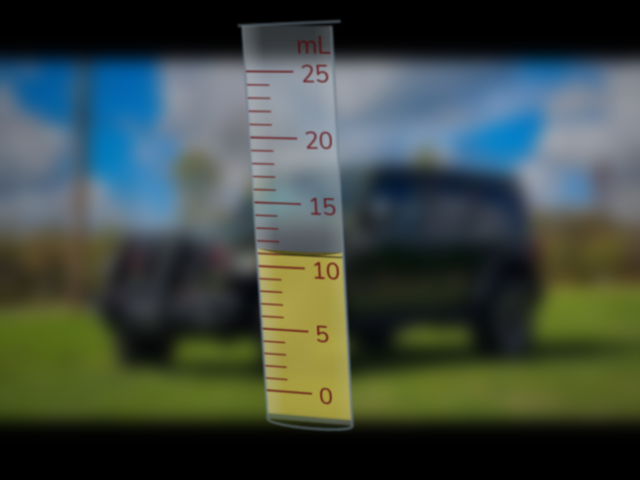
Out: {"value": 11, "unit": "mL"}
